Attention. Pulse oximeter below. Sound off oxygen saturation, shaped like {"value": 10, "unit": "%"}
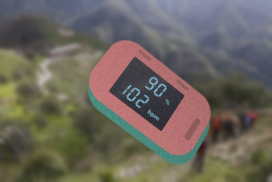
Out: {"value": 90, "unit": "%"}
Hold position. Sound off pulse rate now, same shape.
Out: {"value": 102, "unit": "bpm"}
